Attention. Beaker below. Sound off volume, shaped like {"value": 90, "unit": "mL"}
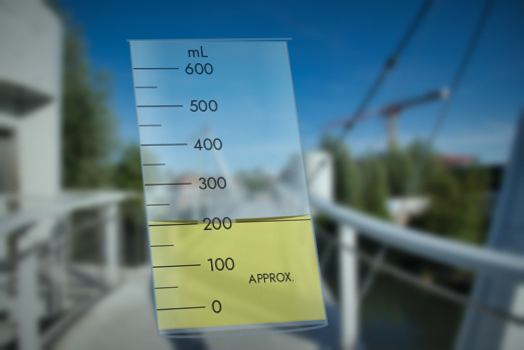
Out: {"value": 200, "unit": "mL"}
